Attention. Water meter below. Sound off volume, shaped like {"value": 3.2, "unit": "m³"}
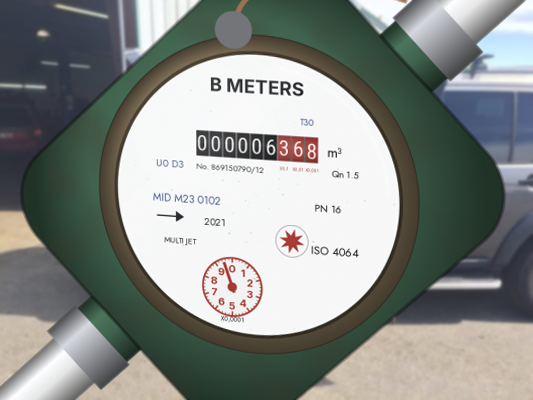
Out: {"value": 6.3679, "unit": "m³"}
